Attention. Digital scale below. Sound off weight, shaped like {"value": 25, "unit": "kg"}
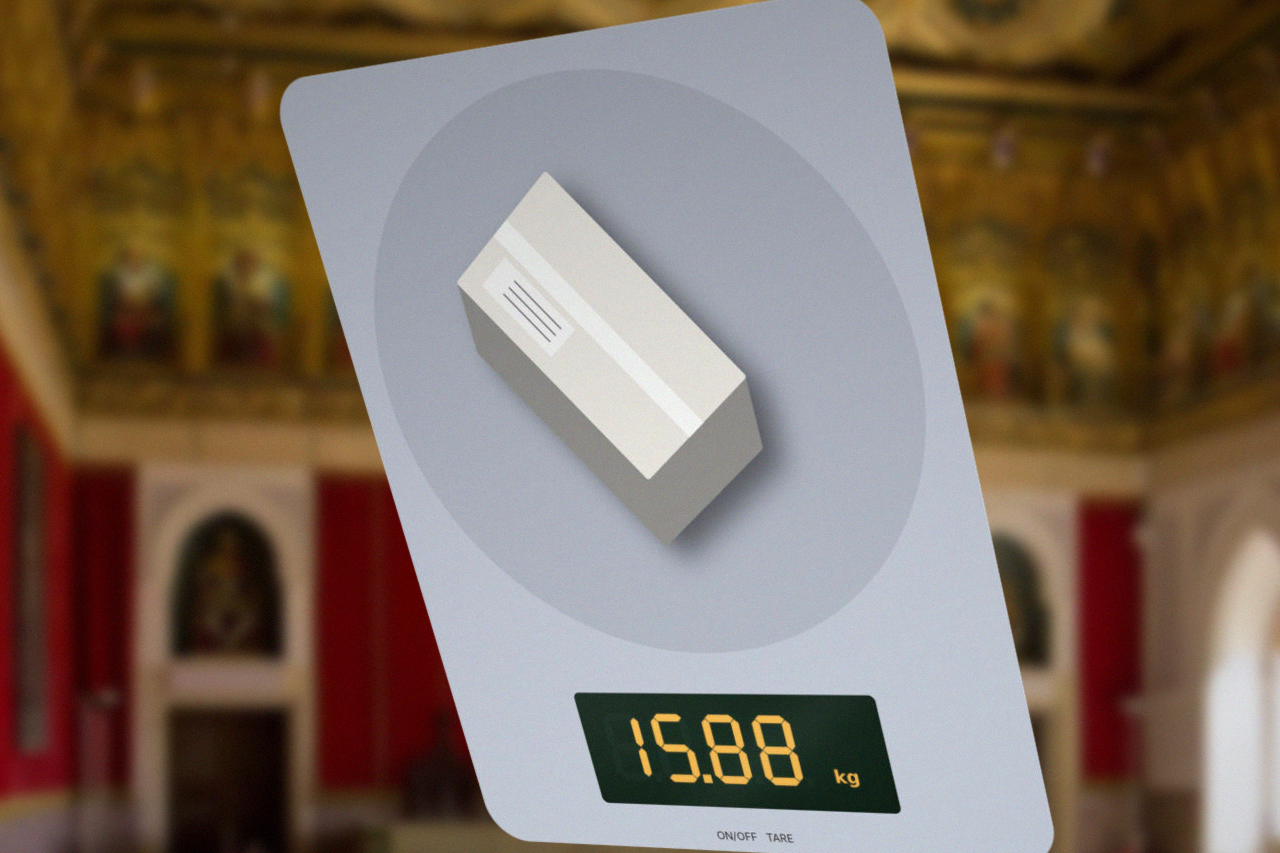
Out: {"value": 15.88, "unit": "kg"}
